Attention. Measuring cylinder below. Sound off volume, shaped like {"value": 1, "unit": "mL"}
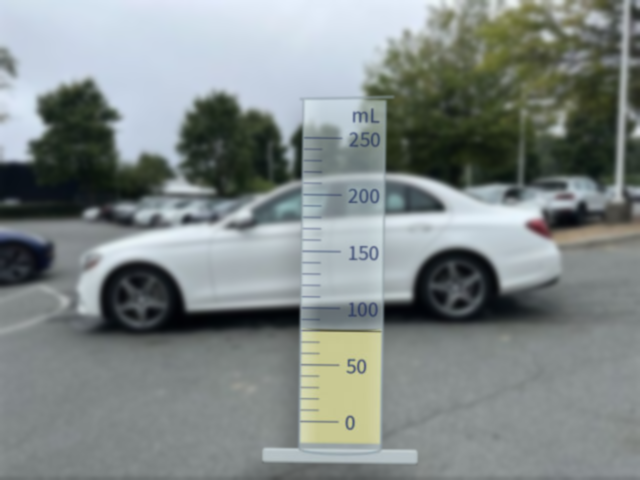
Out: {"value": 80, "unit": "mL"}
